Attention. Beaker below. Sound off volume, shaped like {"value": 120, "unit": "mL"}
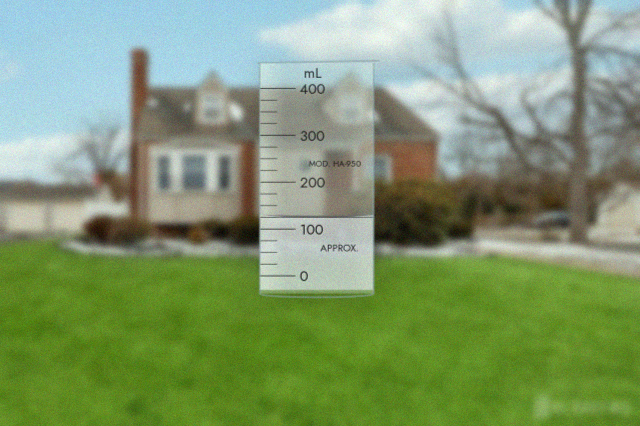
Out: {"value": 125, "unit": "mL"}
